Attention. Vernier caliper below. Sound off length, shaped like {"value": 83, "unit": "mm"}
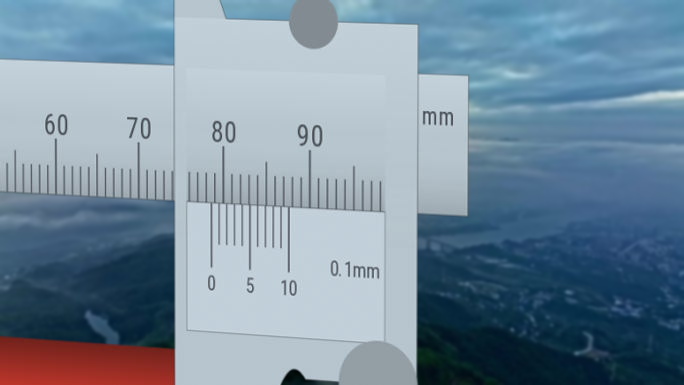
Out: {"value": 78.6, "unit": "mm"}
